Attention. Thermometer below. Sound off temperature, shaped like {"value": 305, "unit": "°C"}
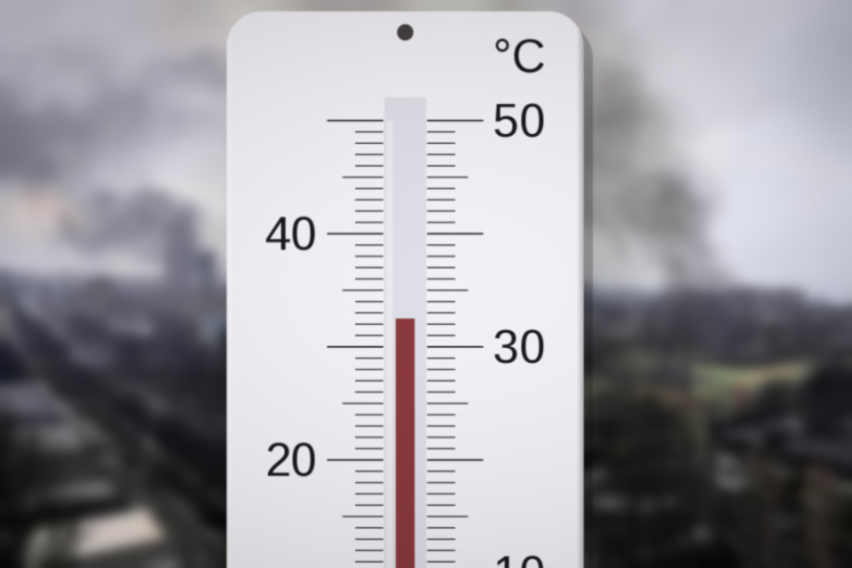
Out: {"value": 32.5, "unit": "°C"}
